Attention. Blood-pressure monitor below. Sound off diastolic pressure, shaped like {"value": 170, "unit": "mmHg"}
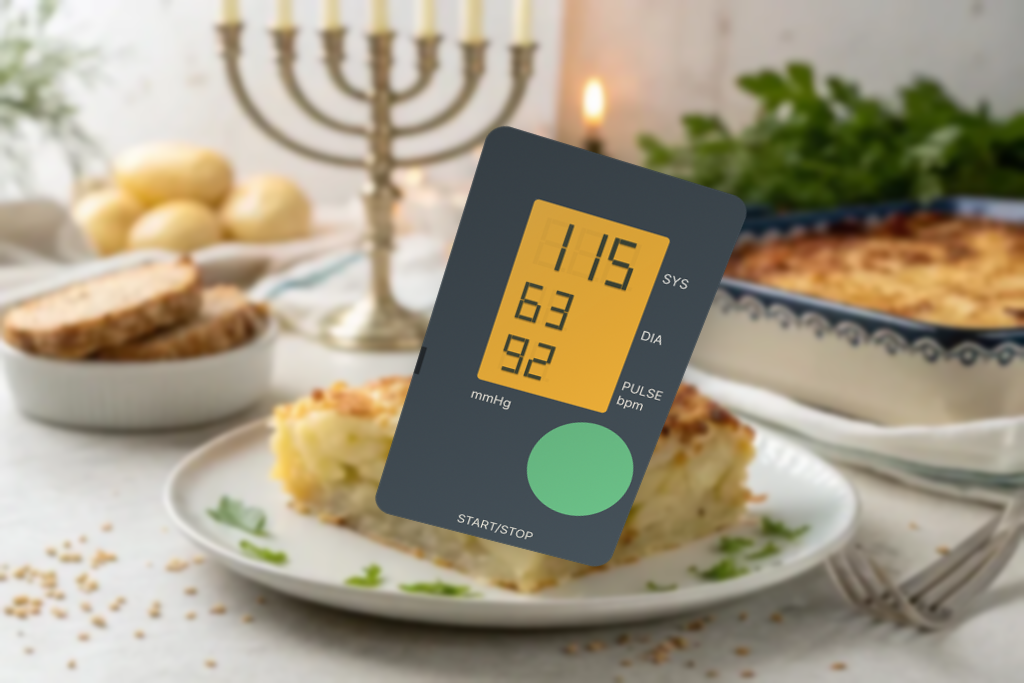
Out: {"value": 63, "unit": "mmHg"}
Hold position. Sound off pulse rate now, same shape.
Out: {"value": 92, "unit": "bpm"}
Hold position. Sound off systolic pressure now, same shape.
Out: {"value": 115, "unit": "mmHg"}
